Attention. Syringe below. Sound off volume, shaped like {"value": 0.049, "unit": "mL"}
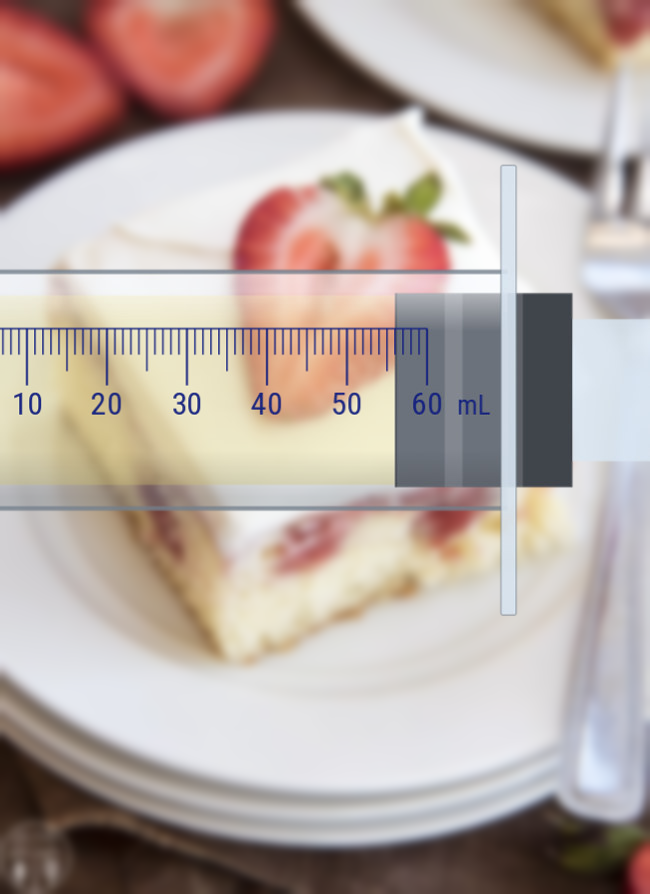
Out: {"value": 56, "unit": "mL"}
